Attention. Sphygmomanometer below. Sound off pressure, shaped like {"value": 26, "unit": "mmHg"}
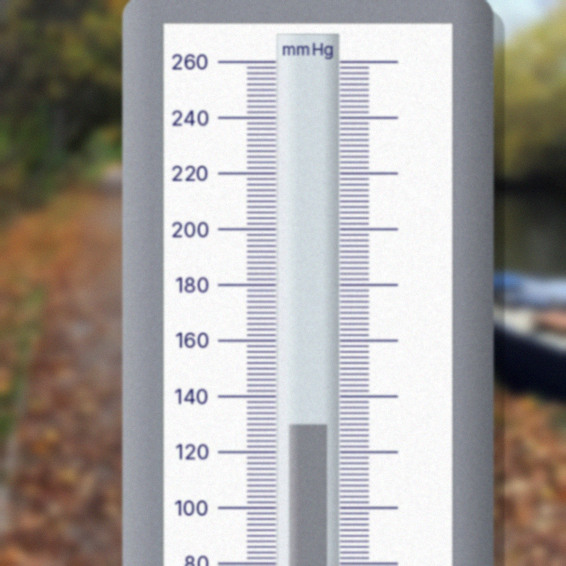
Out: {"value": 130, "unit": "mmHg"}
